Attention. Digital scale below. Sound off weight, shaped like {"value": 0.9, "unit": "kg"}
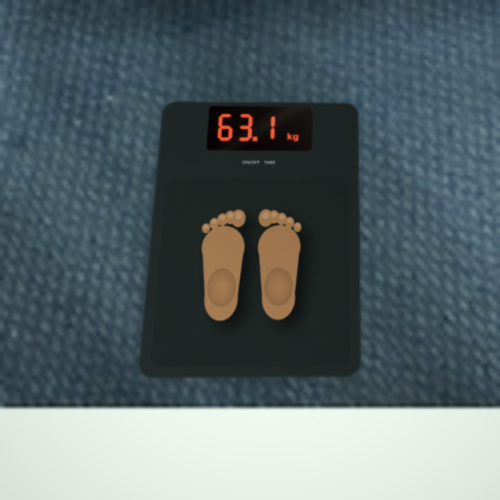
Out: {"value": 63.1, "unit": "kg"}
